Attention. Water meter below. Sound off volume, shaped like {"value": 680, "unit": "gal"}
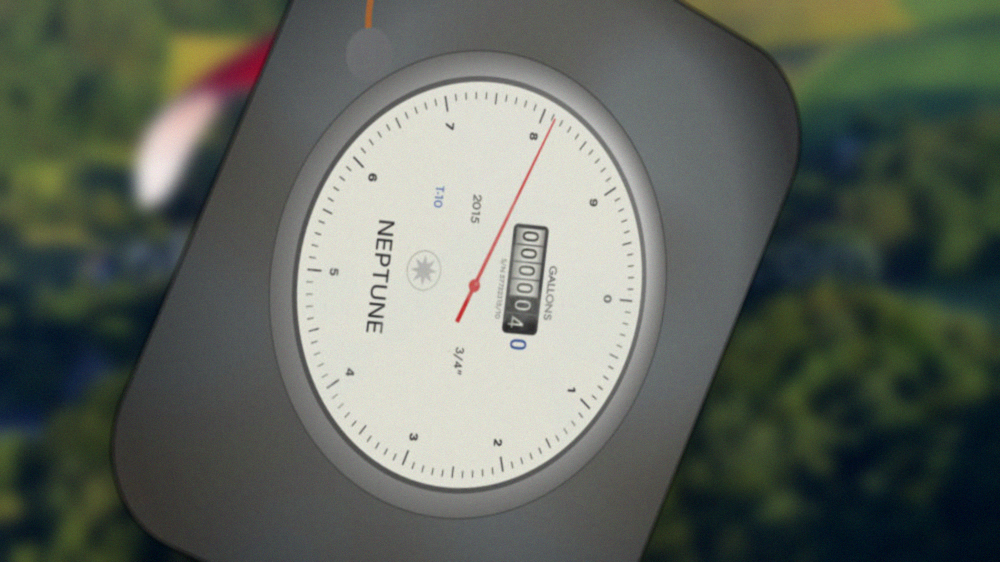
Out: {"value": 38.1, "unit": "gal"}
